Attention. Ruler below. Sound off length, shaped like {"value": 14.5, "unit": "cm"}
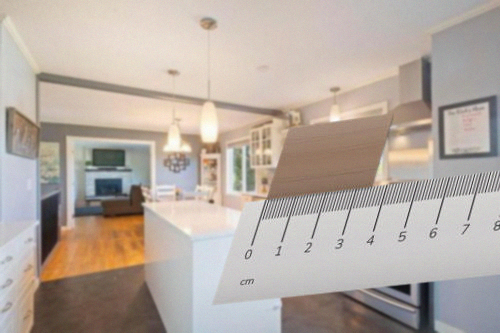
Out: {"value": 3.5, "unit": "cm"}
